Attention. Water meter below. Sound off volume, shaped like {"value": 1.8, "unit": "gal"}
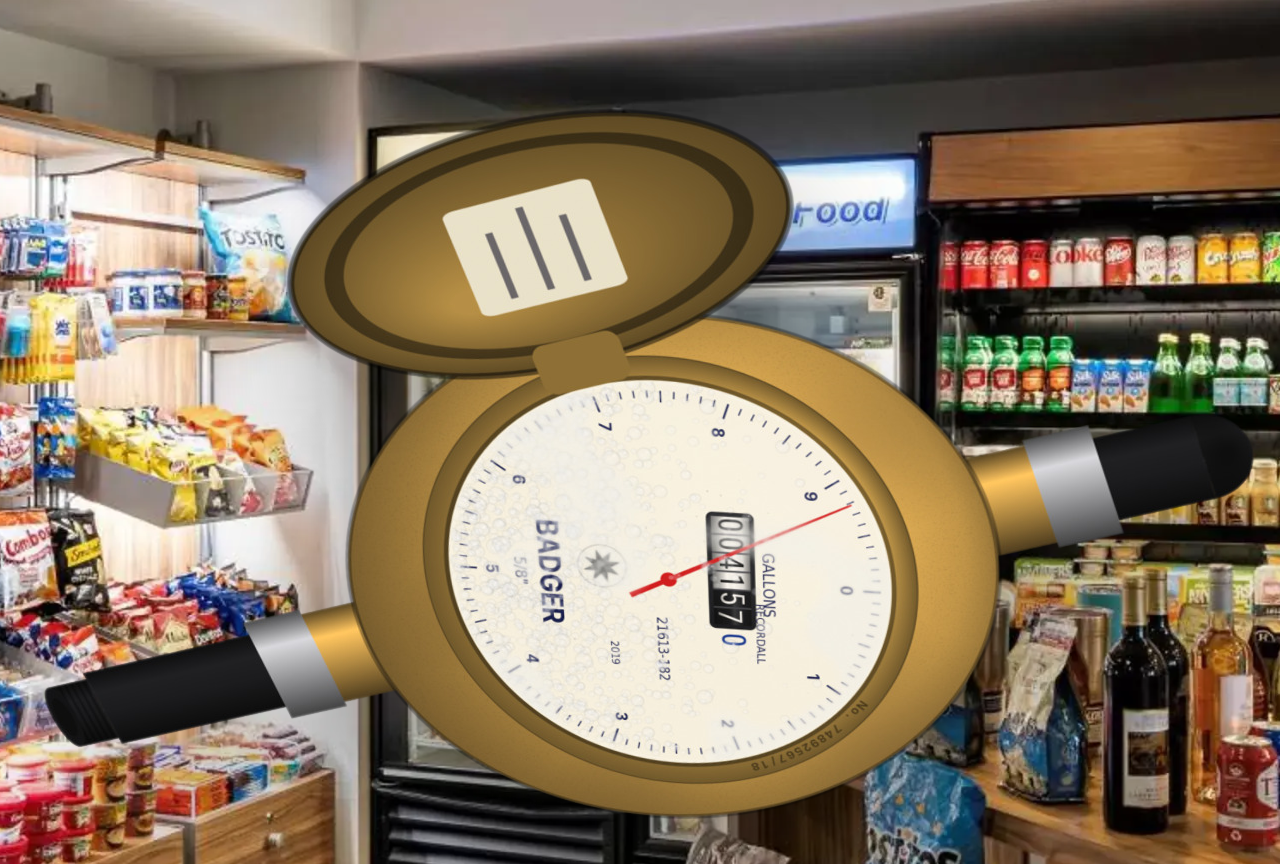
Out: {"value": 41569.2, "unit": "gal"}
